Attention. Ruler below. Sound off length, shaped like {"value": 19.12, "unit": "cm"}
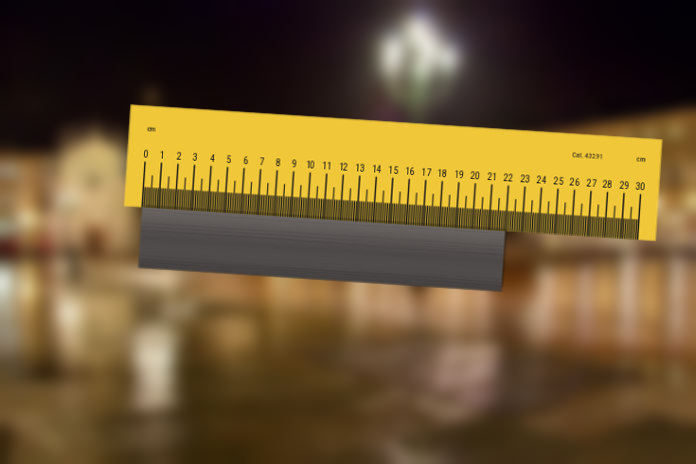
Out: {"value": 22, "unit": "cm"}
